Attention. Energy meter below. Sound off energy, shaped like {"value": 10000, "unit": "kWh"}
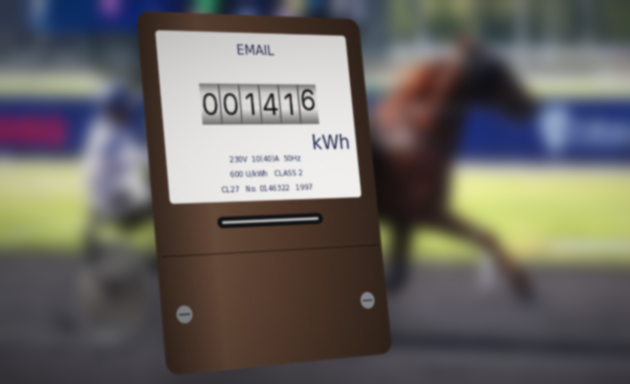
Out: {"value": 1416, "unit": "kWh"}
